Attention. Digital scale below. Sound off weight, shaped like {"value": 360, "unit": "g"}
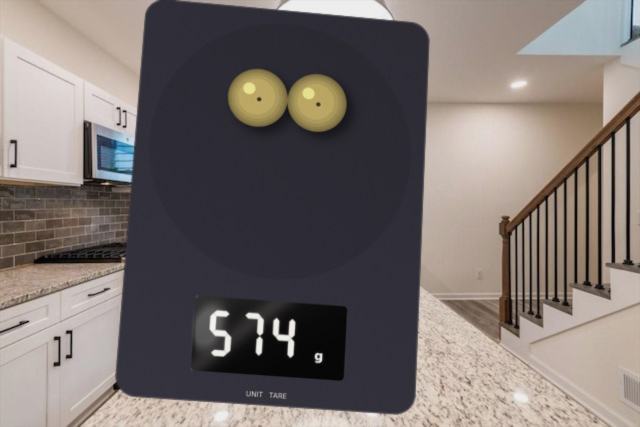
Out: {"value": 574, "unit": "g"}
